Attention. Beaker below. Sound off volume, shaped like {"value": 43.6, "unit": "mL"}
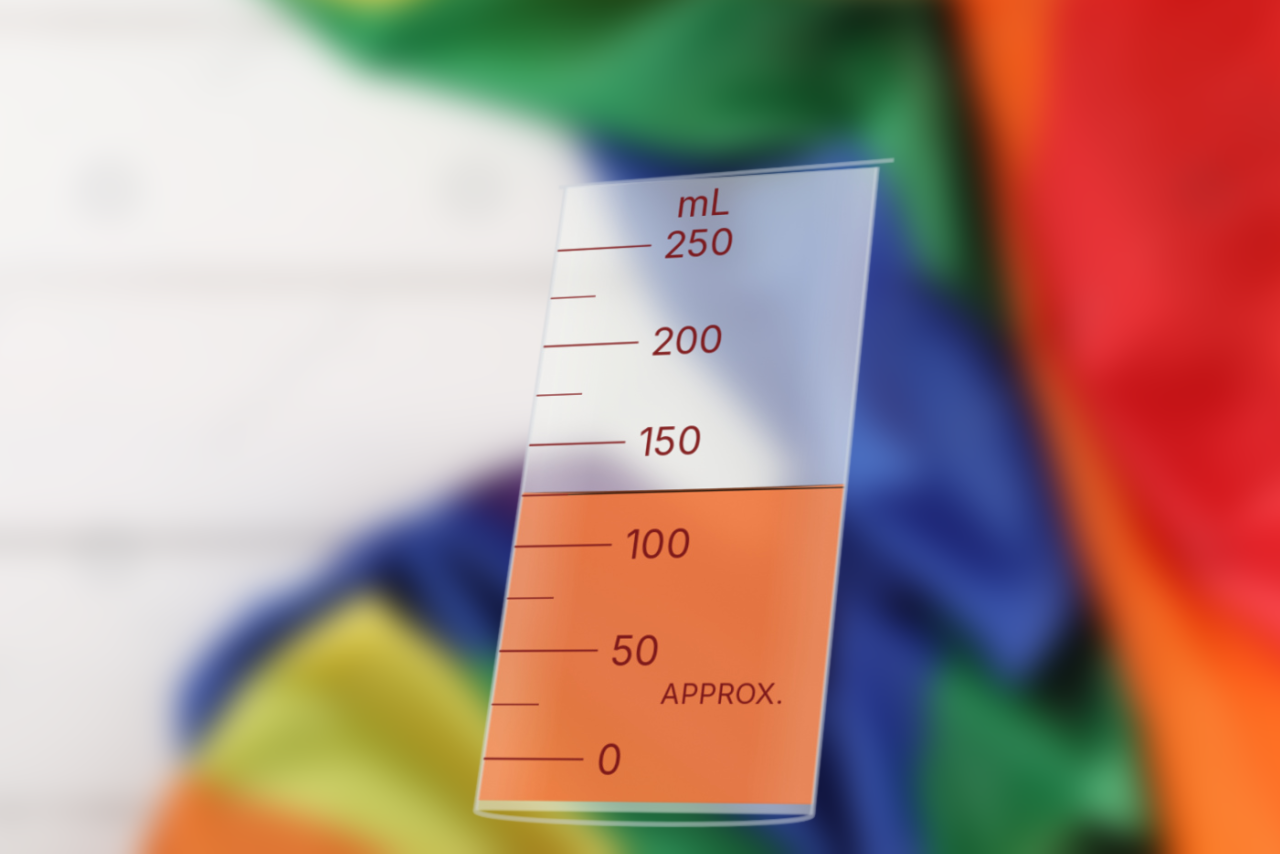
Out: {"value": 125, "unit": "mL"}
